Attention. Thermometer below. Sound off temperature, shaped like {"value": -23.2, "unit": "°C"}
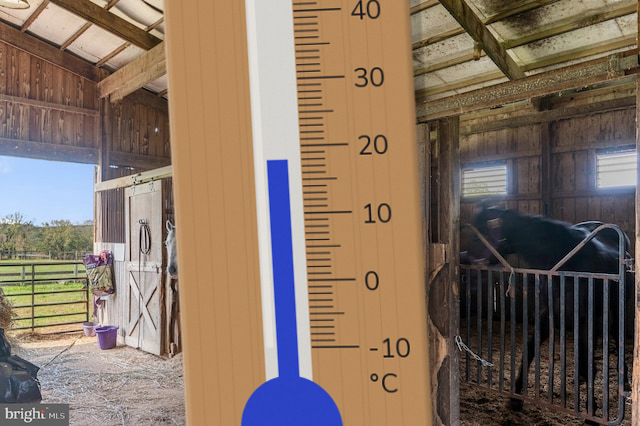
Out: {"value": 18, "unit": "°C"}
